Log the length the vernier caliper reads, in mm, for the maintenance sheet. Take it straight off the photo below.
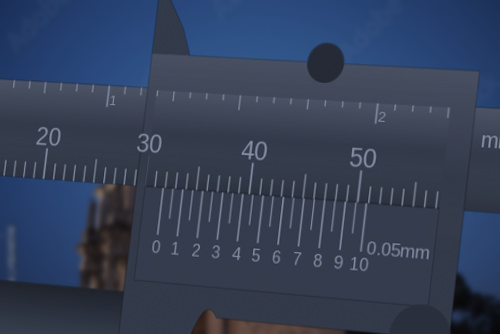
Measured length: 31.8 mm
